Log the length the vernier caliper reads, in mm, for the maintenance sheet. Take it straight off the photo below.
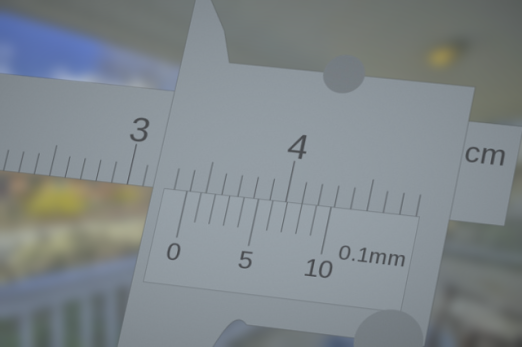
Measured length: 33.8 mm
